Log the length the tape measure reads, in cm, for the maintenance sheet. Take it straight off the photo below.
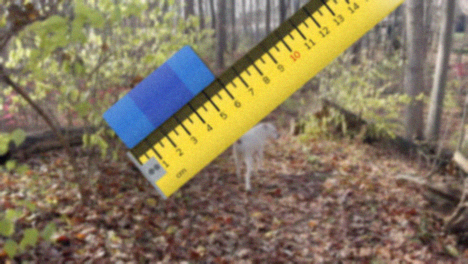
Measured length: 6 cm
